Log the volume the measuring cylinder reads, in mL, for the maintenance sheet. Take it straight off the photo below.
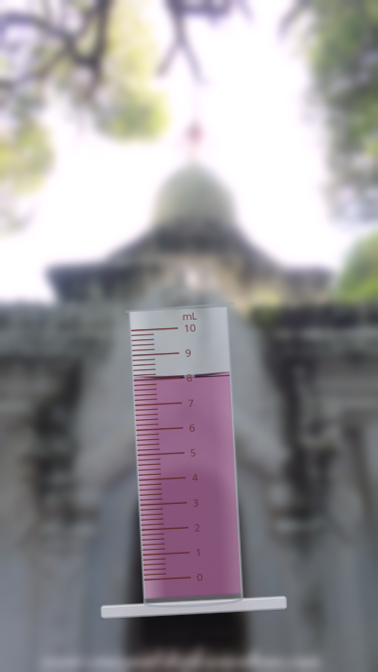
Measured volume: 8 mL
